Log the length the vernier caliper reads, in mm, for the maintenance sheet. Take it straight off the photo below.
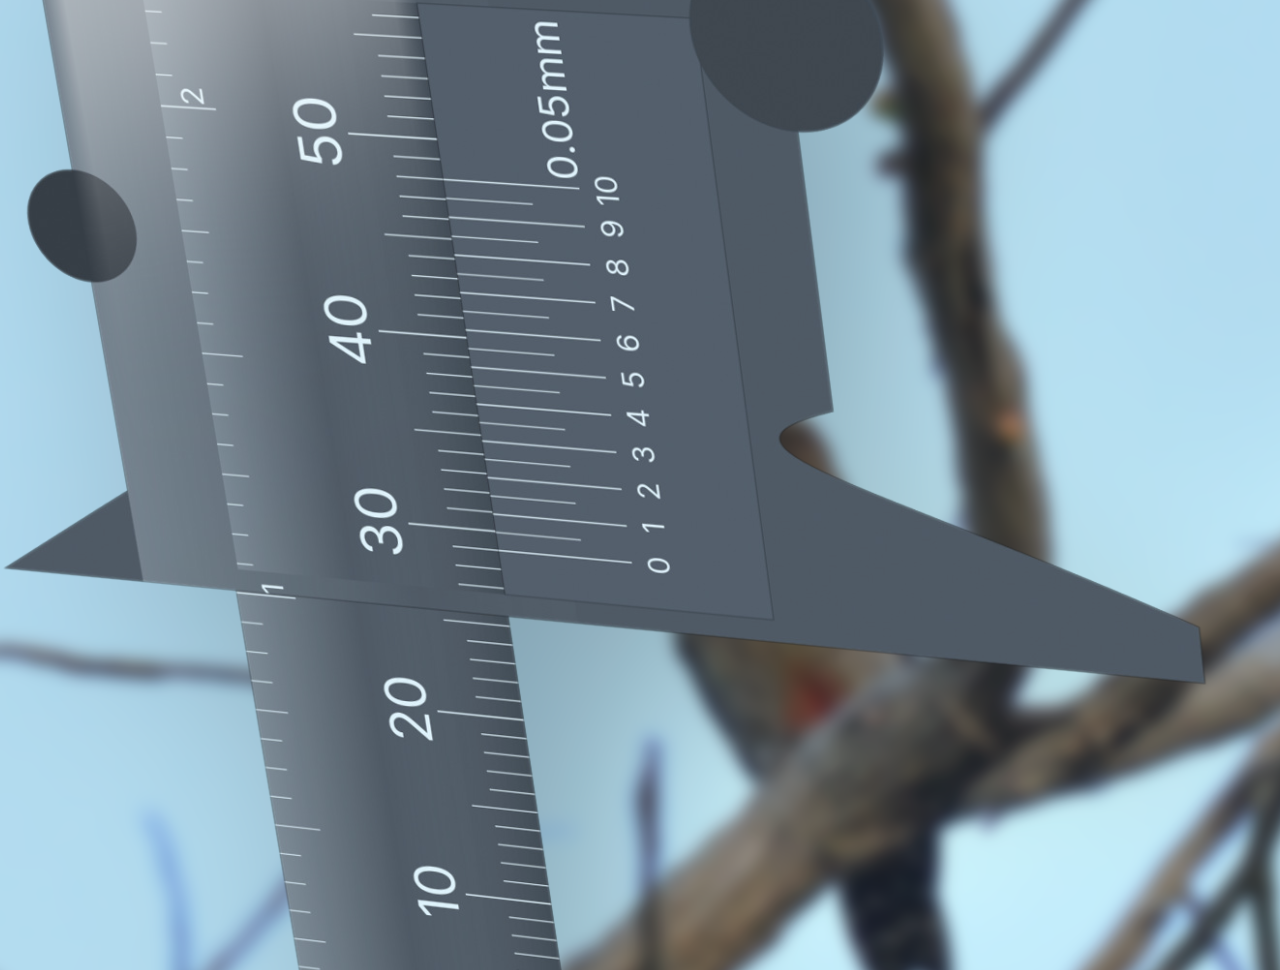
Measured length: 29.0 mm
